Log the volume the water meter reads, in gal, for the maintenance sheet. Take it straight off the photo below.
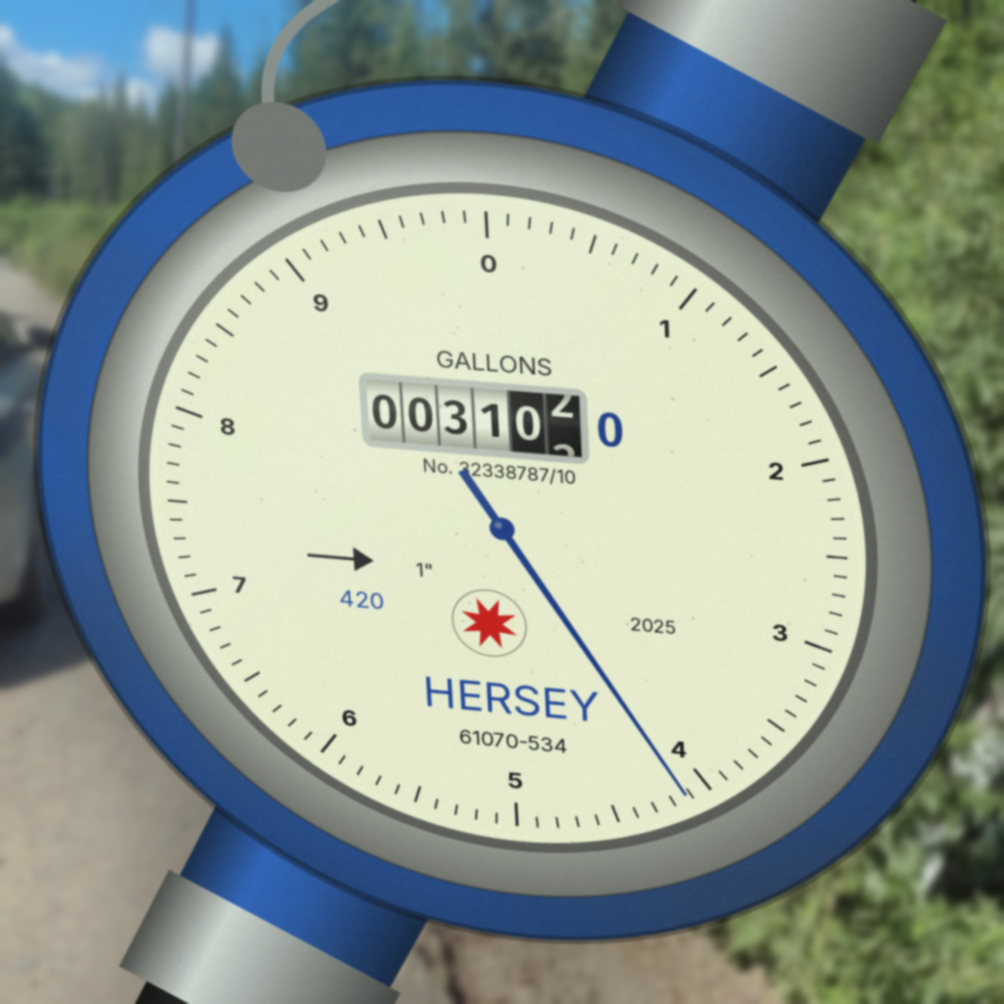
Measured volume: 31024.1 gal
